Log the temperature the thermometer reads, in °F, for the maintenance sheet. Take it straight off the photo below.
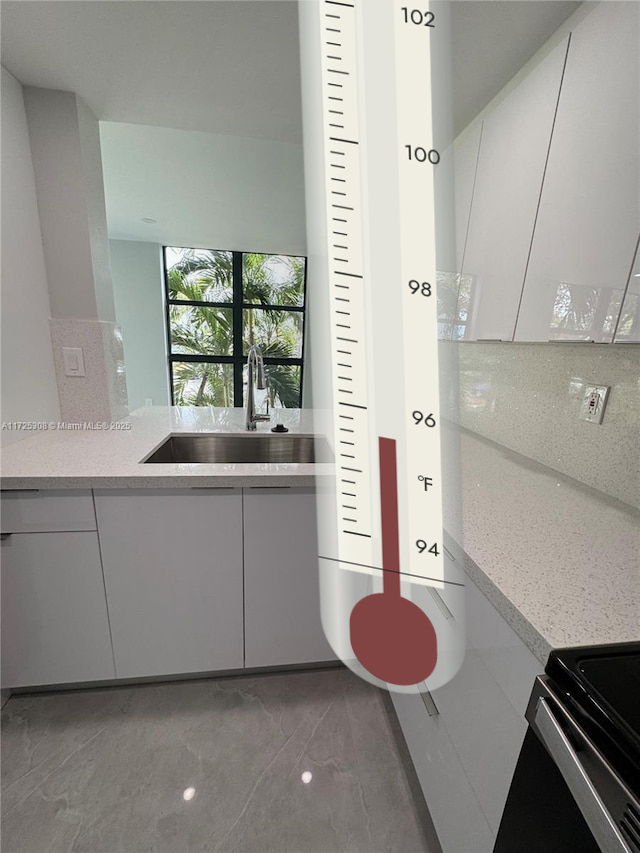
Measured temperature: 95.6 °F
